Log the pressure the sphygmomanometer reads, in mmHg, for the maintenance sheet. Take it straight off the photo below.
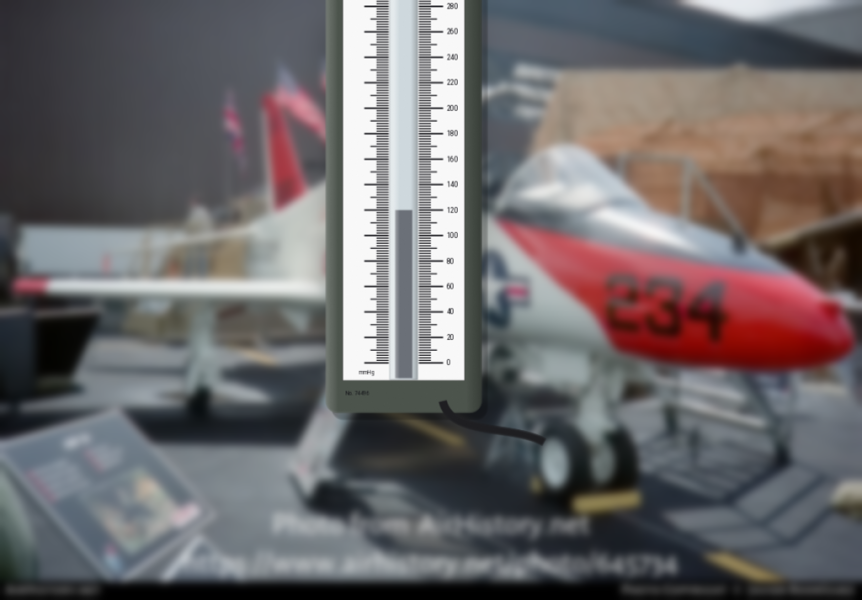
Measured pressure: 120 mmHg
